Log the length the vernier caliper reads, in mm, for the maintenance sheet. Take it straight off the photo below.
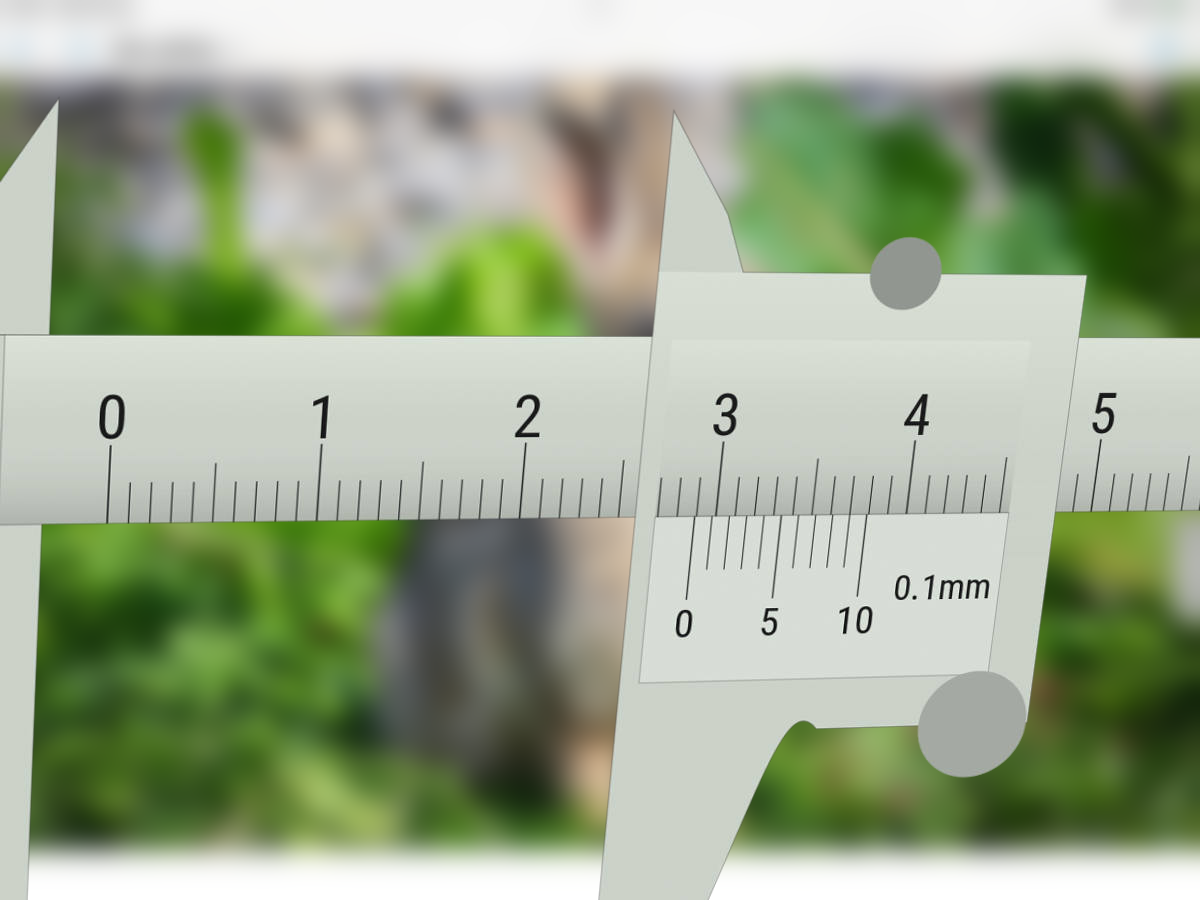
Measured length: 28.9 mm
